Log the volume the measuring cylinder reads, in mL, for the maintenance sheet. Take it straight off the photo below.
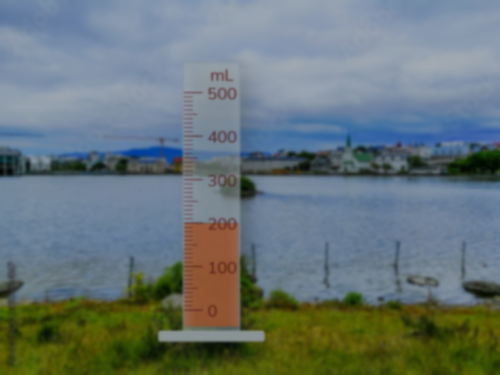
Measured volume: 200 mL
